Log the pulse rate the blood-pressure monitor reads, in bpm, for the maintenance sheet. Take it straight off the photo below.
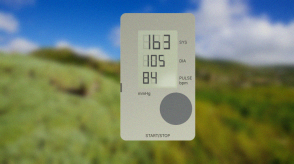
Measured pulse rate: 84 bpm
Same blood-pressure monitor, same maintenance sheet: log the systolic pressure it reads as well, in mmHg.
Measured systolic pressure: 163 mmHg
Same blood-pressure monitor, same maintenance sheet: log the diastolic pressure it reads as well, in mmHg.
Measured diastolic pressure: 105 mmHg
